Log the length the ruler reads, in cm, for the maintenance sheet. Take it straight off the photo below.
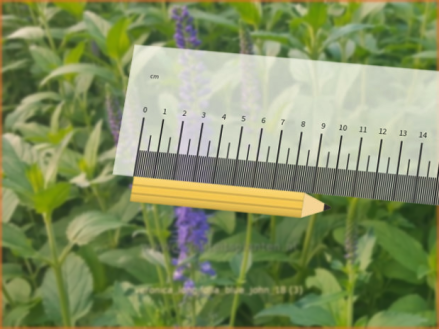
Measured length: 10 cm
